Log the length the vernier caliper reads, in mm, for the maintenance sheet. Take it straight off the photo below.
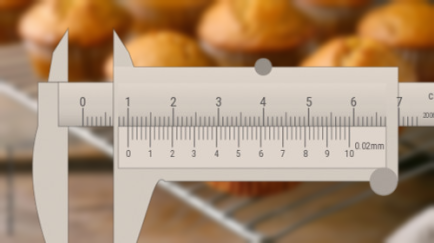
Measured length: 10.0 mm
